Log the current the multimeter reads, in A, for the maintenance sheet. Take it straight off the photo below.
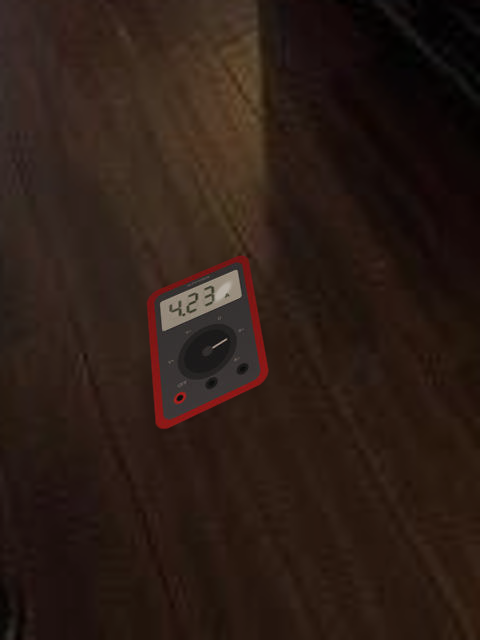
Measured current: 4.23 A
